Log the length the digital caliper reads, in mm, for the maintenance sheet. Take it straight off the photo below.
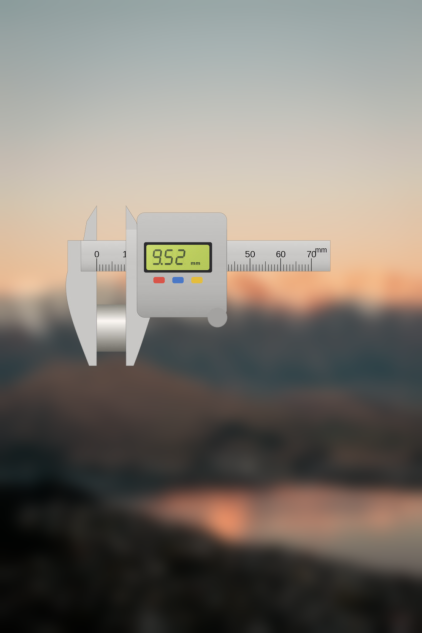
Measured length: 9.52 mm
